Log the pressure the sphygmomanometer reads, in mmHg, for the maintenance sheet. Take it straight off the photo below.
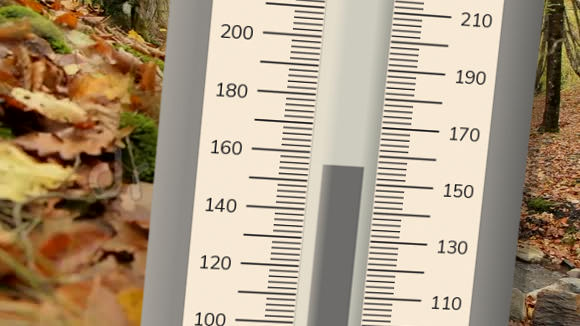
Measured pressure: 156 mmHg
